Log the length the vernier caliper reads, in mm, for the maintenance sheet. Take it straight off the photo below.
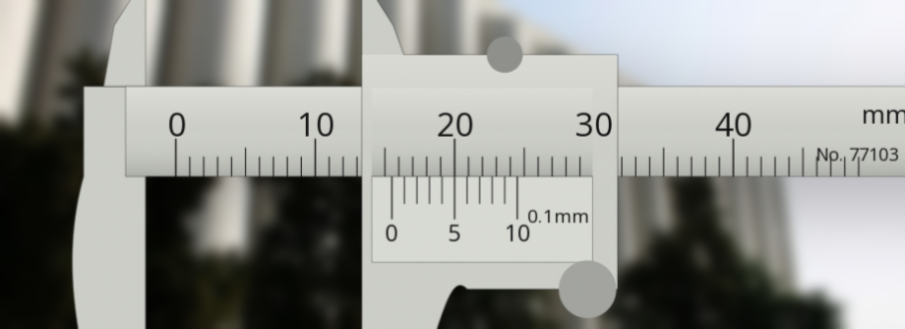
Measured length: 15.5 mm
